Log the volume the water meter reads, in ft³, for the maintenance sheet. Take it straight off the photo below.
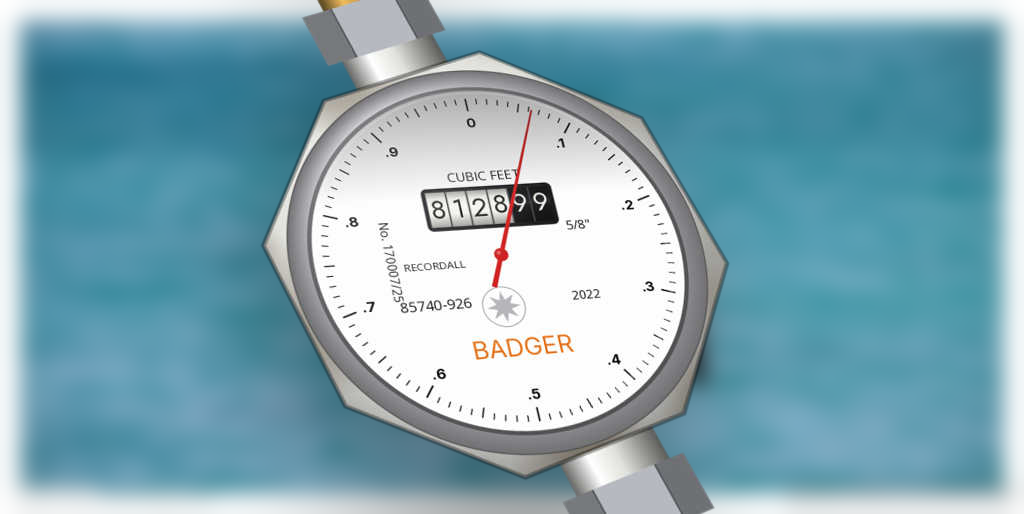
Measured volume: 812899.06 ft³
